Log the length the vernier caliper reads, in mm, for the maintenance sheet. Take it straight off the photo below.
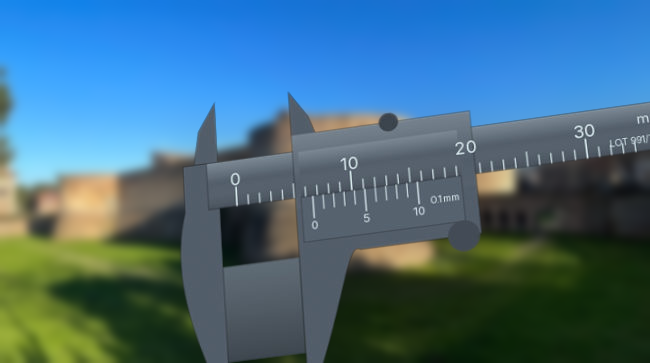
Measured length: 6.6 mm
